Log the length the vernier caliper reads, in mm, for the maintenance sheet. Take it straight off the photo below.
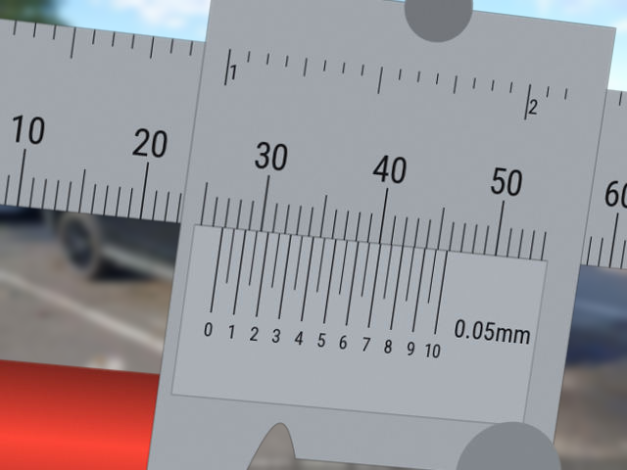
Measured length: 26.8 mm
